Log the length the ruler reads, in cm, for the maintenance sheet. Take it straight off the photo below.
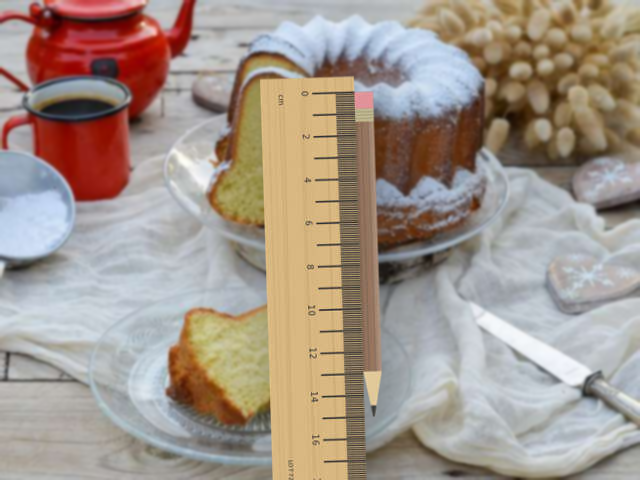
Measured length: 15 cm
